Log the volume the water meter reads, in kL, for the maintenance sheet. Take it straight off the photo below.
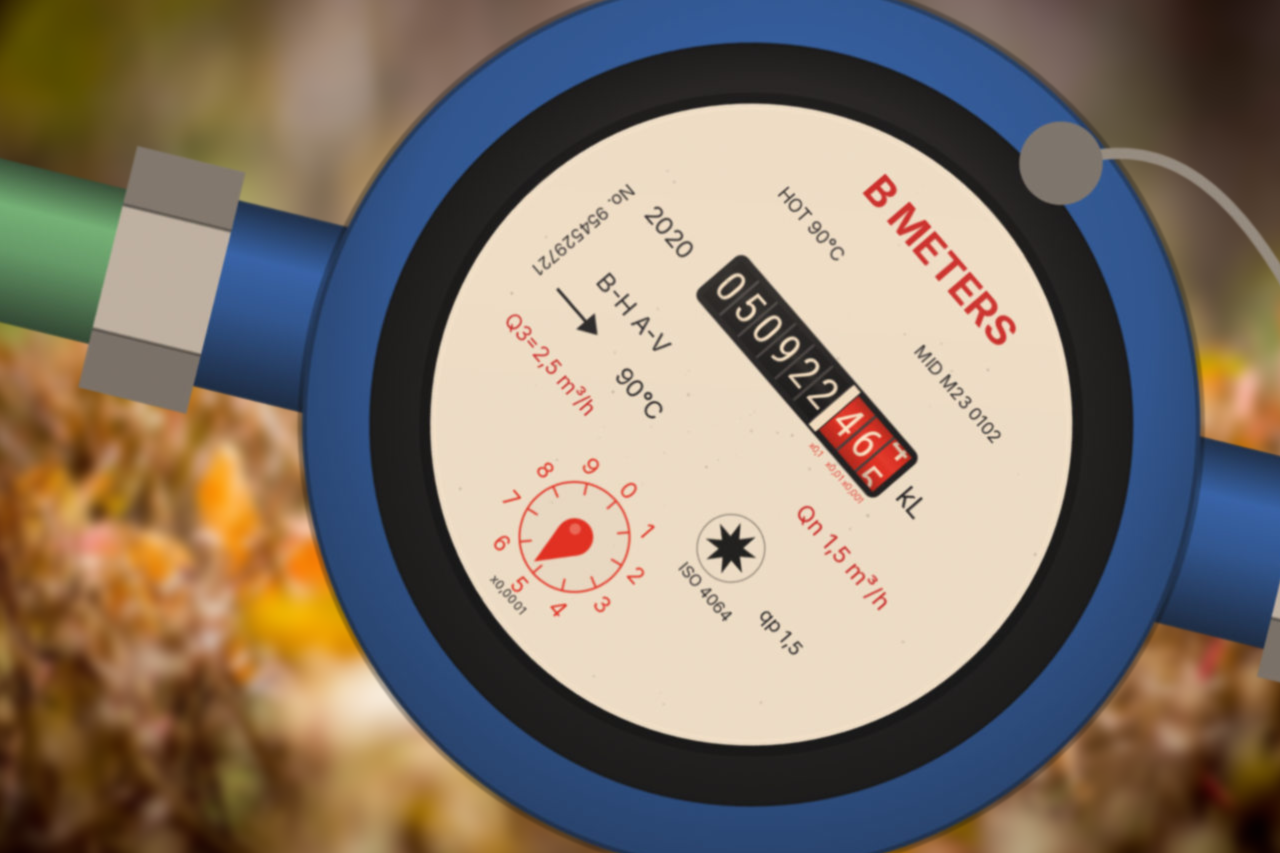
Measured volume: 50922.4645 kL
